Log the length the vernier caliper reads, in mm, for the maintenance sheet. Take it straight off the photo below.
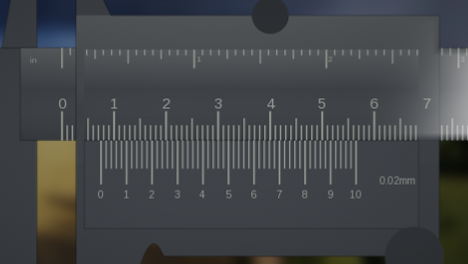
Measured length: 7.5 mm
